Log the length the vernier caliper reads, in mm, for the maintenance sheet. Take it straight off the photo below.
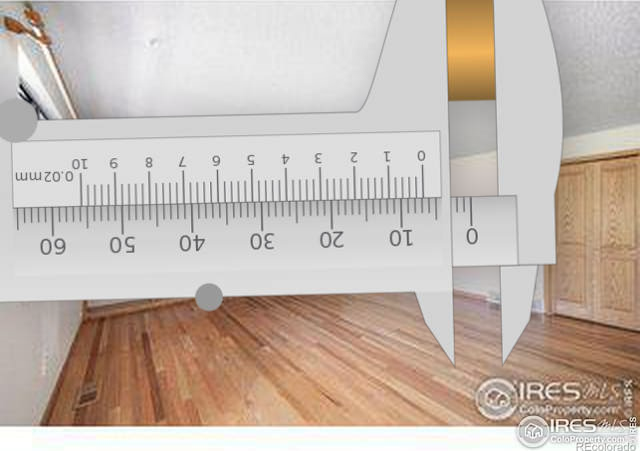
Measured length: 6.8 mm
